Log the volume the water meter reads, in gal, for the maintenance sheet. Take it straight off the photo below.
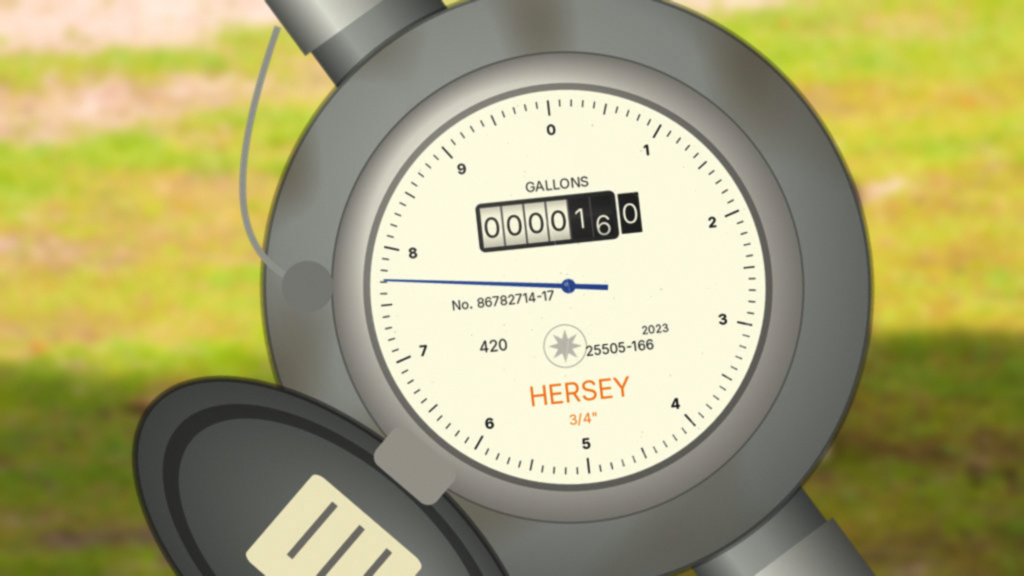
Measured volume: 157.7 gal
